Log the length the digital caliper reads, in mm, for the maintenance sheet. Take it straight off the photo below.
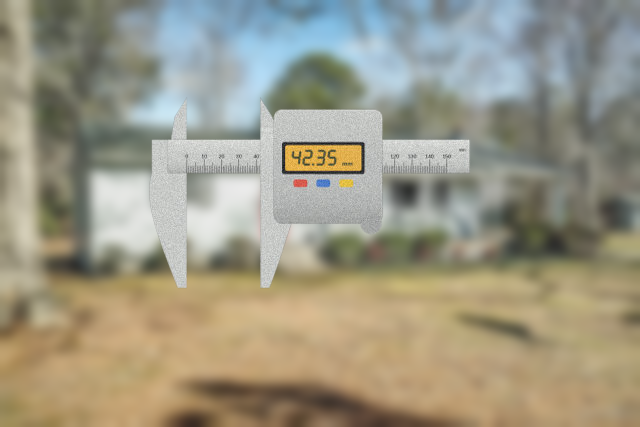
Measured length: 42.35 mm
